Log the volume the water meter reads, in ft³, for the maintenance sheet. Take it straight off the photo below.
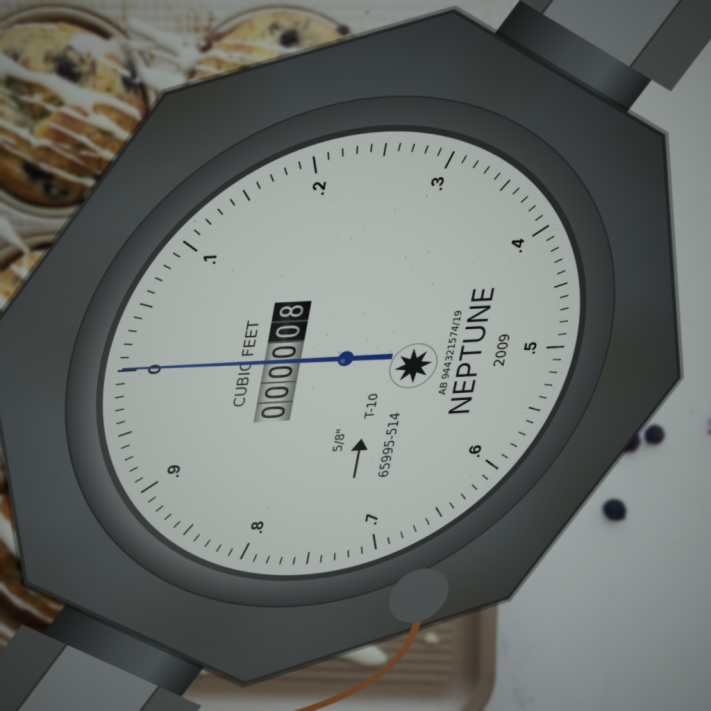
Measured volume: 8.00 ft³
